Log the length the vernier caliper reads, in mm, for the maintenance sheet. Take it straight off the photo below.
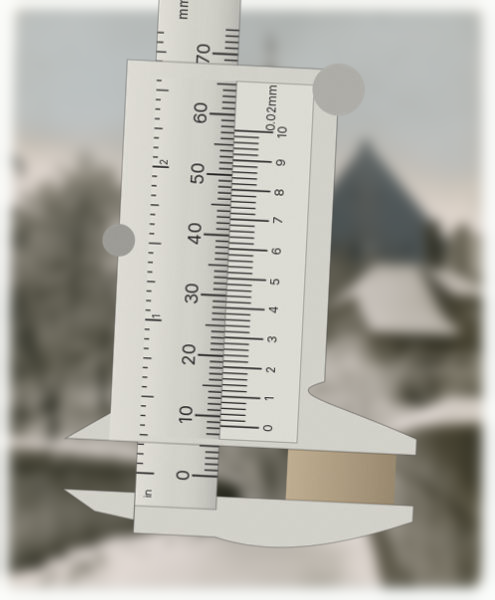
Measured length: 8.4 mm
